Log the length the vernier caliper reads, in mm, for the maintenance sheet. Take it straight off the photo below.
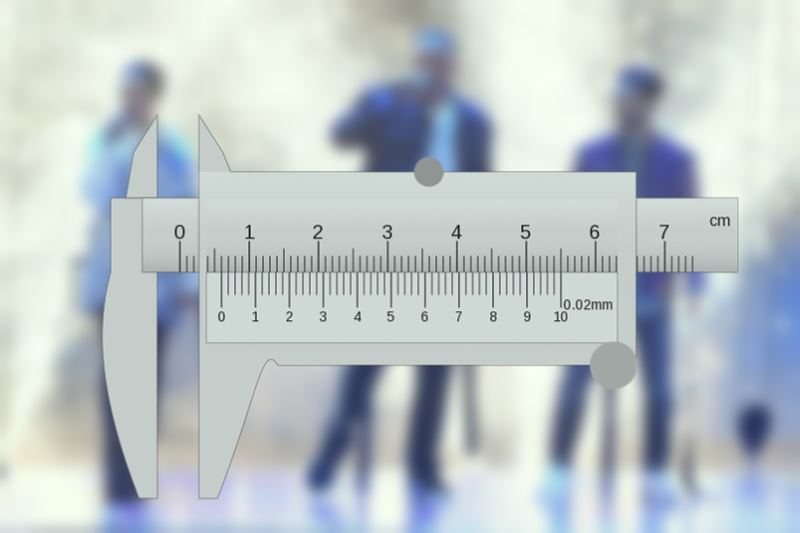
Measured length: 6.0 mm
